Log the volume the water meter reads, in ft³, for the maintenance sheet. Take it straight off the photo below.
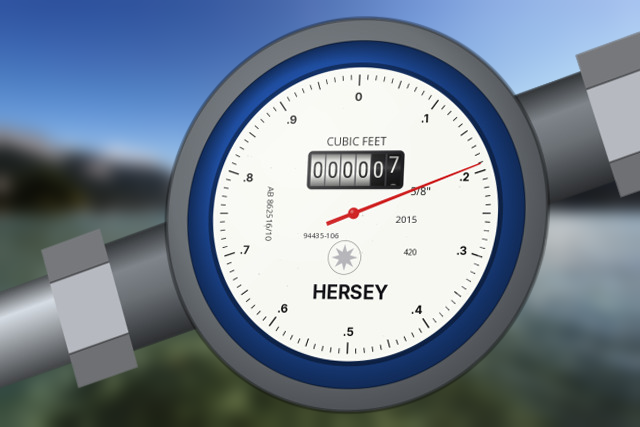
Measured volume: 7.19 ft³
